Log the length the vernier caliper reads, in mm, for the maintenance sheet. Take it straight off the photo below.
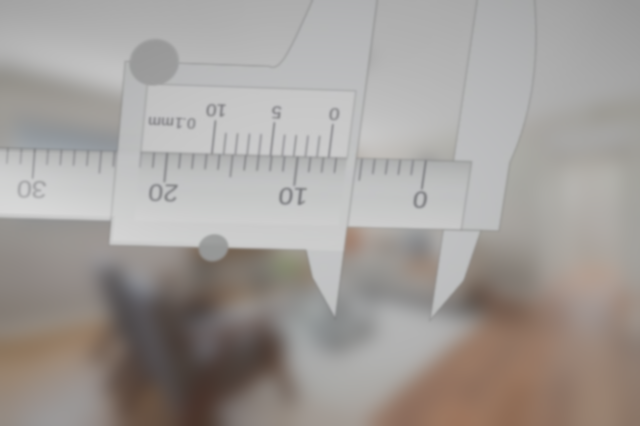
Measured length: 7.6 mm
